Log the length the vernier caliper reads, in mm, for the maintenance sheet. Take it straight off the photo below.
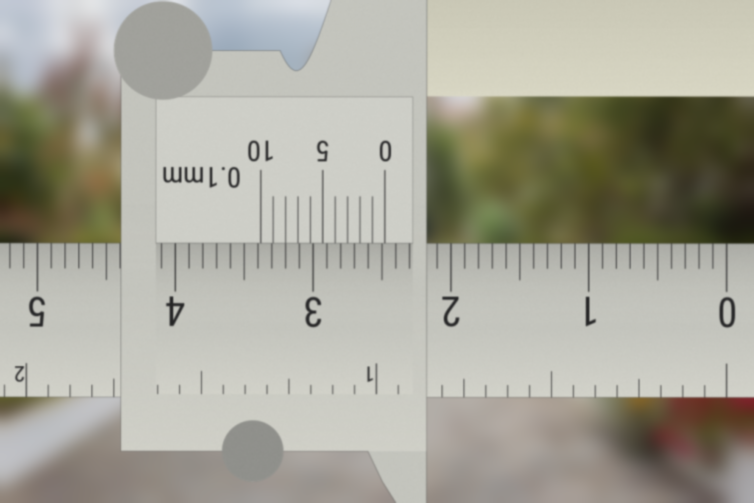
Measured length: 24.8 mm
